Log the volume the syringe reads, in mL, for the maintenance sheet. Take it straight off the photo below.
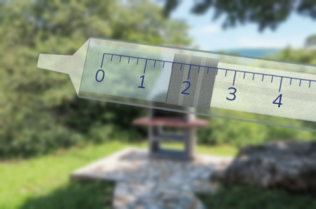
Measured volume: 1.6 mL
